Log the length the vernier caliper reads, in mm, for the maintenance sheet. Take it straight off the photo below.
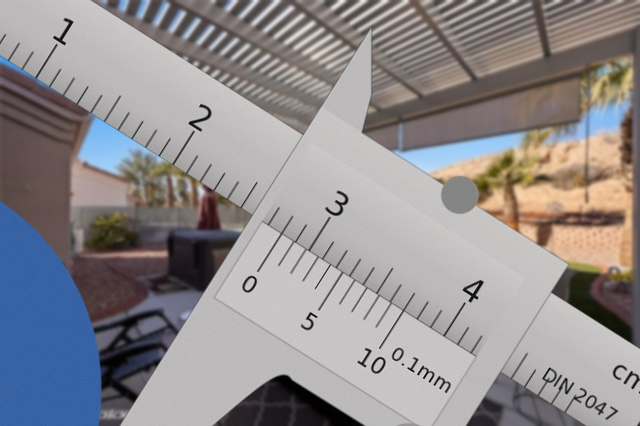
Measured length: 28.0 mm
